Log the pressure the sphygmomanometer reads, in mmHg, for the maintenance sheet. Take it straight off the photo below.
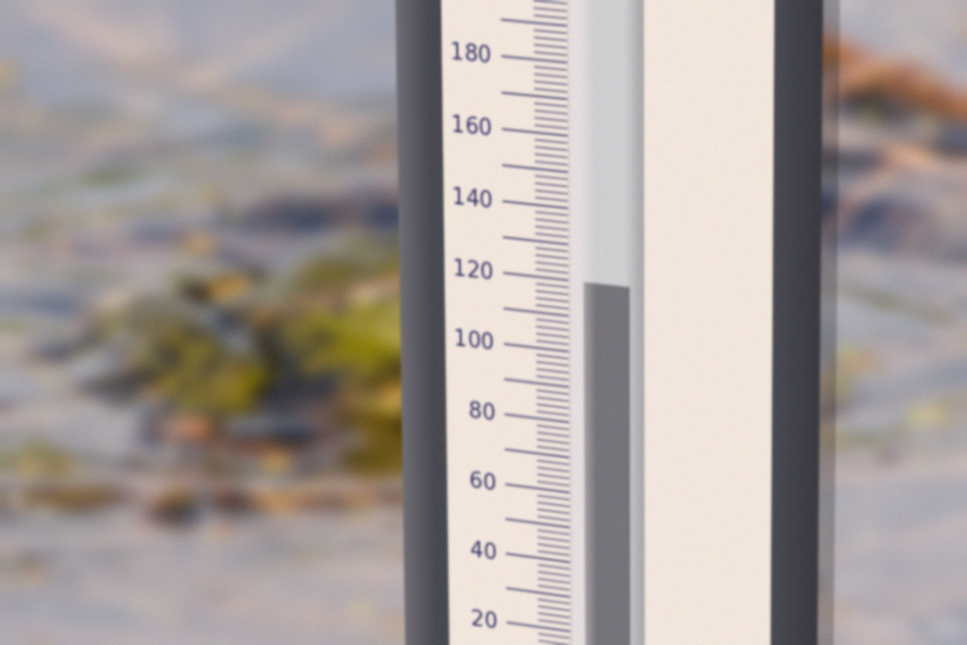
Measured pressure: 120 mmHg
